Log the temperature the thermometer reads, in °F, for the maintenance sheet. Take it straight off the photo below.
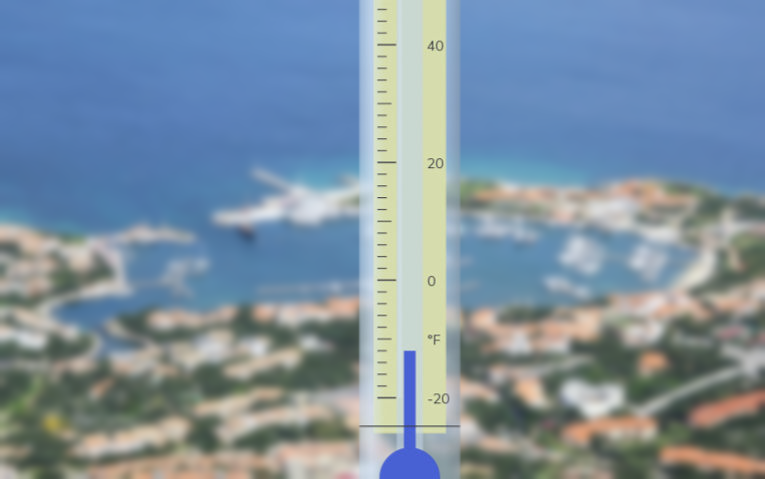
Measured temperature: -12 °F
